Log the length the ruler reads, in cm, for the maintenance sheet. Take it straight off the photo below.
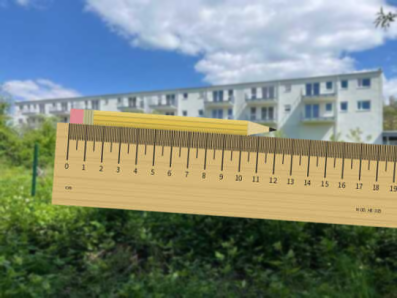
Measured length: 12 cm
